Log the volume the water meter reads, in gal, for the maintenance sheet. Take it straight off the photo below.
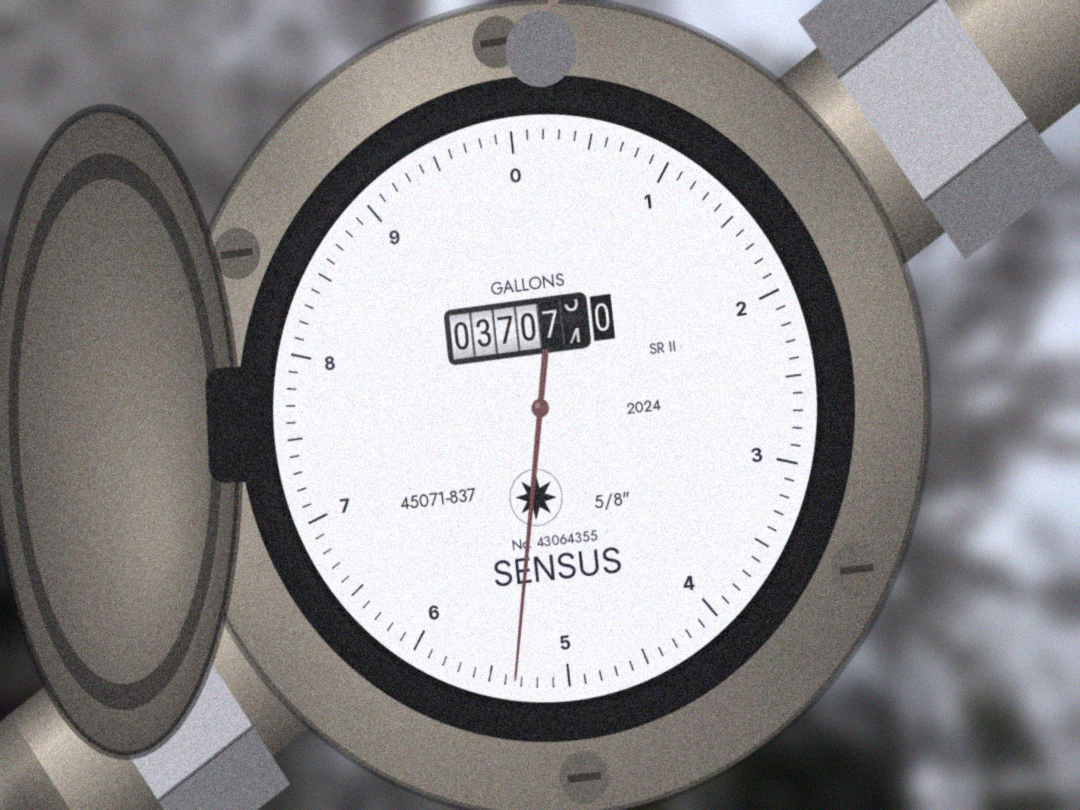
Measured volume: 370735.3 gal
